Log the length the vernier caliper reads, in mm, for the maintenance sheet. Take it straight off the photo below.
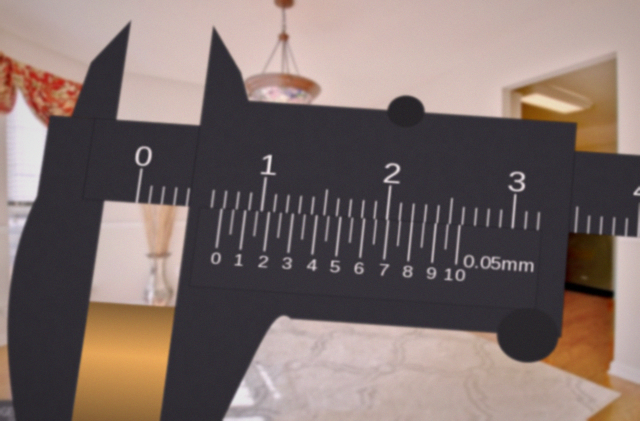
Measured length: 6.8 mm
